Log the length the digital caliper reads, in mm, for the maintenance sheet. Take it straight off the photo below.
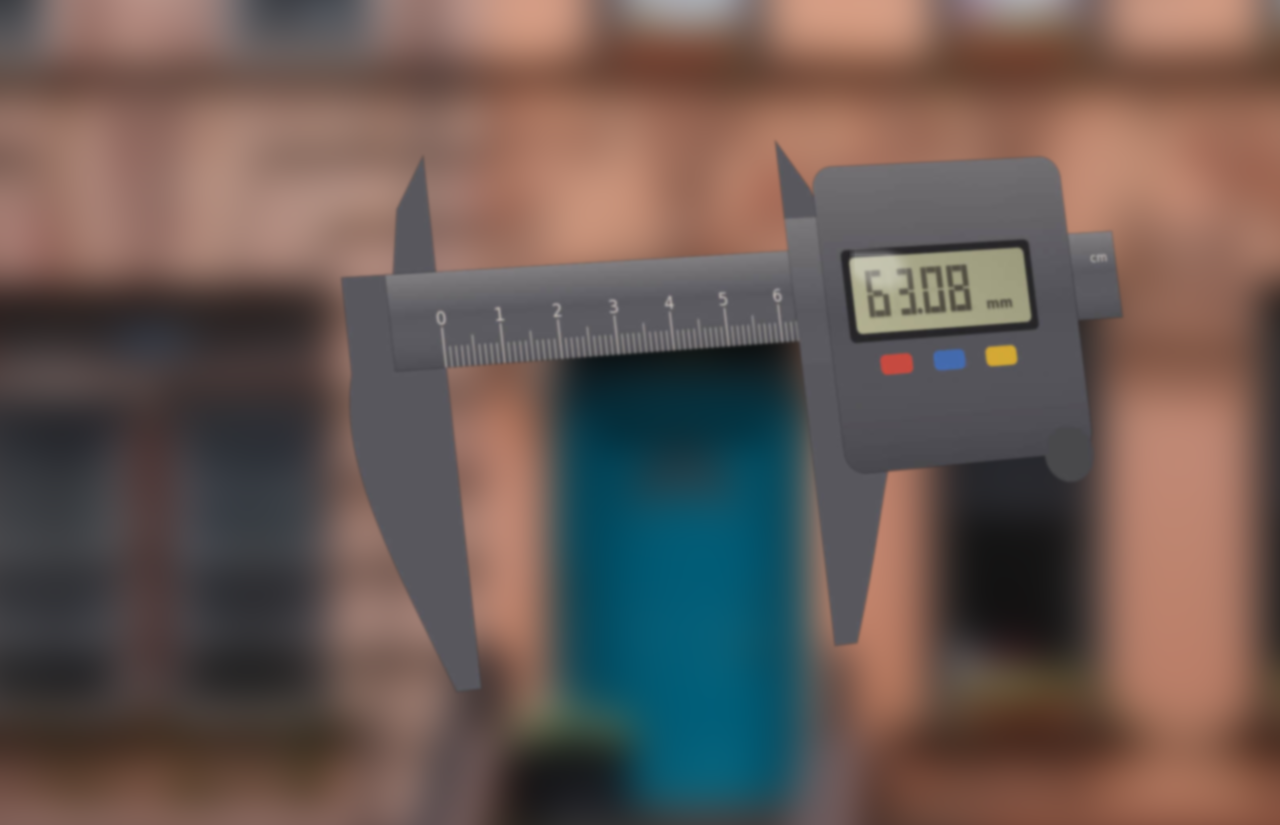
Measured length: 63.08 mm
